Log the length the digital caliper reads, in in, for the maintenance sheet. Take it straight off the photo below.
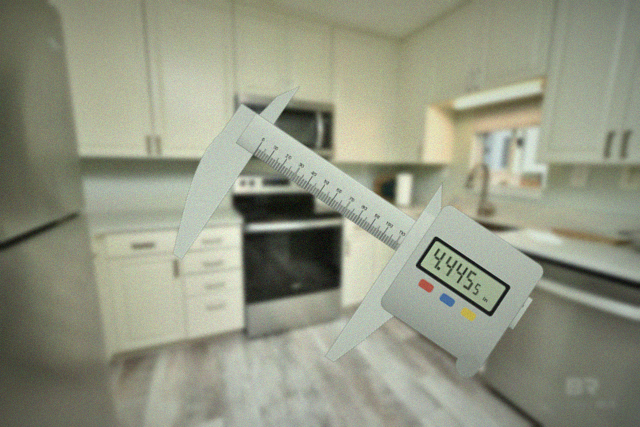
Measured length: 4.4455 in
